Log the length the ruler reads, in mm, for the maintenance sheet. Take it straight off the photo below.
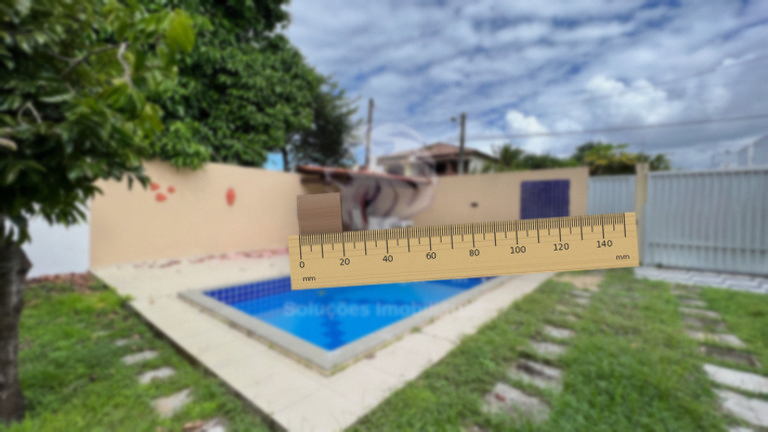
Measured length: 20 mm
